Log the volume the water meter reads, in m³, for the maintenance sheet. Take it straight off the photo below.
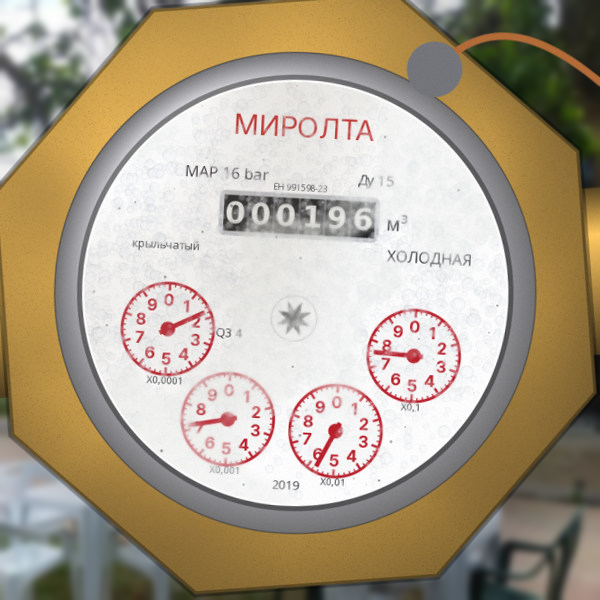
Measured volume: 196.7571 m³
